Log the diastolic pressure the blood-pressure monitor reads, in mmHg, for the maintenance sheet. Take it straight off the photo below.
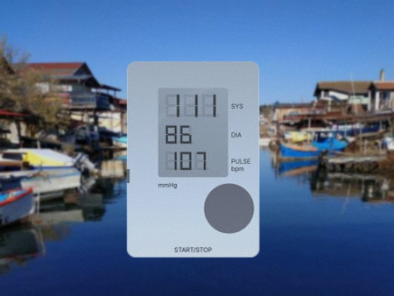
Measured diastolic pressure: 86 mmHg
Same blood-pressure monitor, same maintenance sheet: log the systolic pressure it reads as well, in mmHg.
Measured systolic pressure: 111 mmHg
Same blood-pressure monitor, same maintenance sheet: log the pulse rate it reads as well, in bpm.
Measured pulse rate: 107 bpm
